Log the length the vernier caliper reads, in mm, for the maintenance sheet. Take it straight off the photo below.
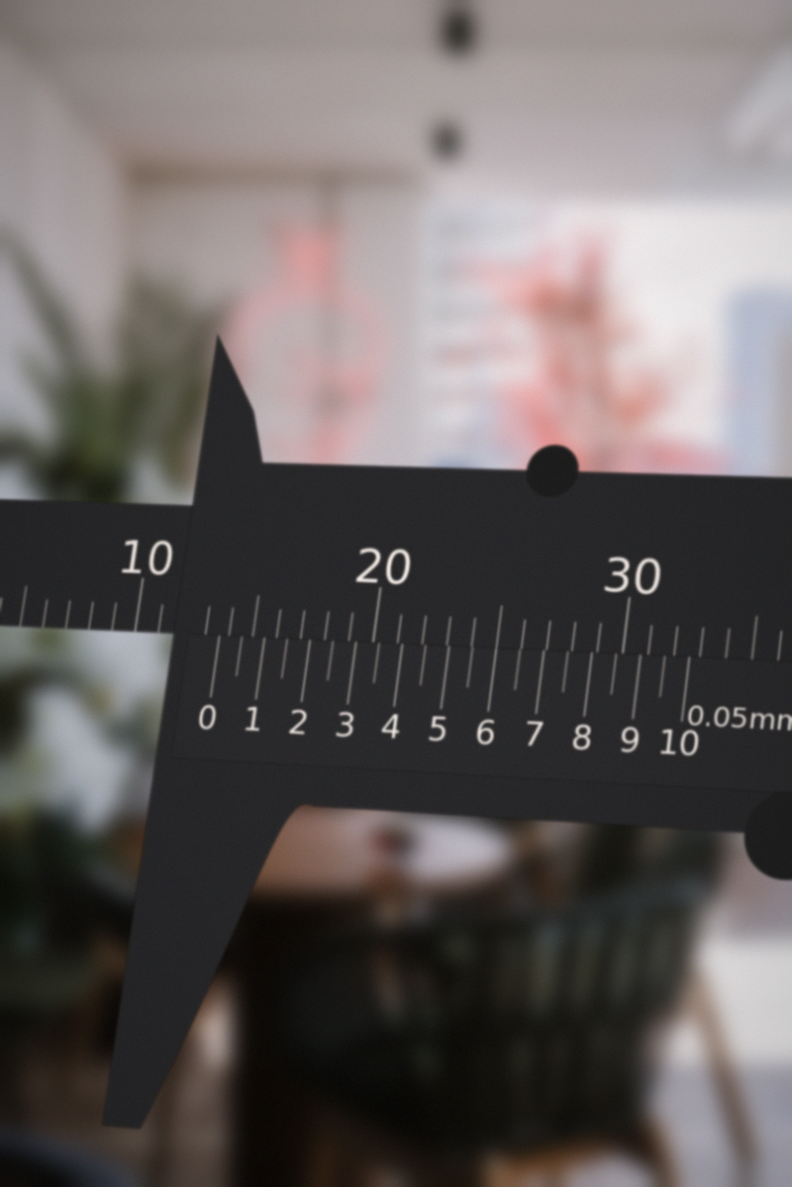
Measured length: 13.6 mm
